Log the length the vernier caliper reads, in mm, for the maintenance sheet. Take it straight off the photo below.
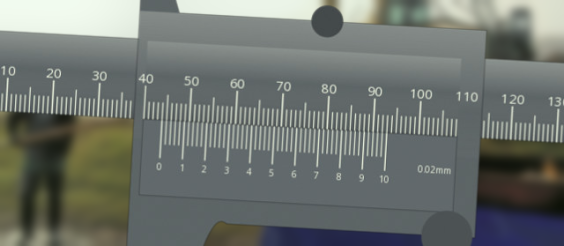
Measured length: 44.0 mm
